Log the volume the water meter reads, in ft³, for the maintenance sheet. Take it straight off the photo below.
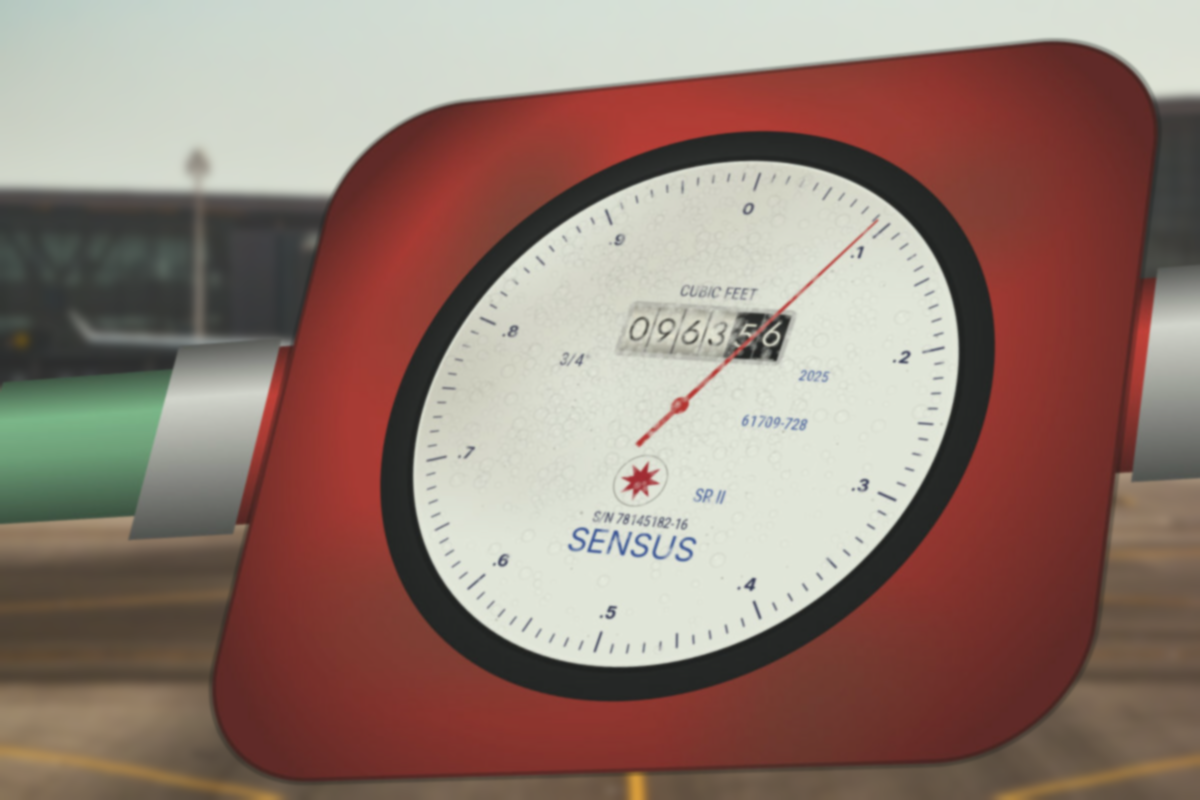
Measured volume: 96356.09 ft³
